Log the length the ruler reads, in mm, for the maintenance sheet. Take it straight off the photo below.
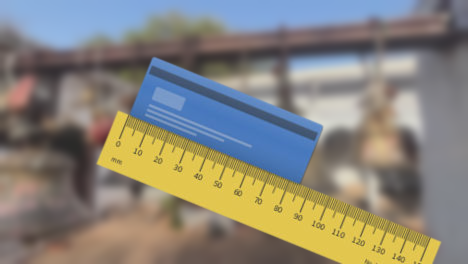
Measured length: 85 mm
